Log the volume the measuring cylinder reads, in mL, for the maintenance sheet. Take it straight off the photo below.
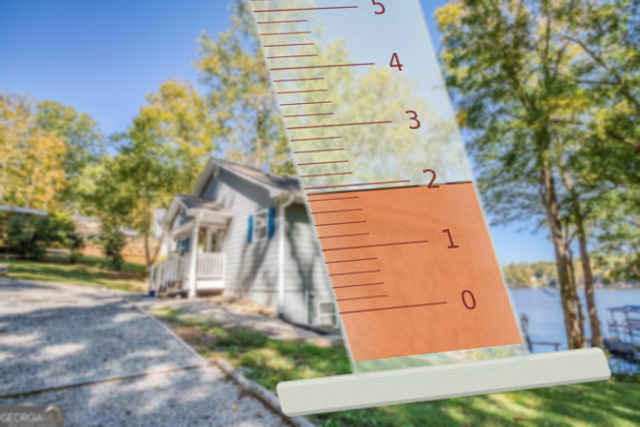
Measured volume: 1.9 mL
